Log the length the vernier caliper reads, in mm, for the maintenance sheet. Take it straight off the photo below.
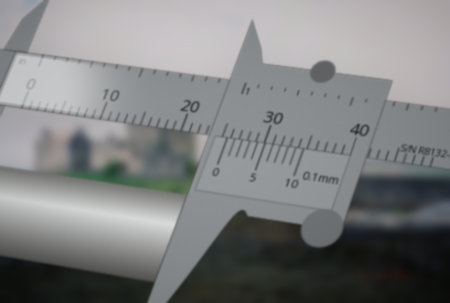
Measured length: 25.6 mm
